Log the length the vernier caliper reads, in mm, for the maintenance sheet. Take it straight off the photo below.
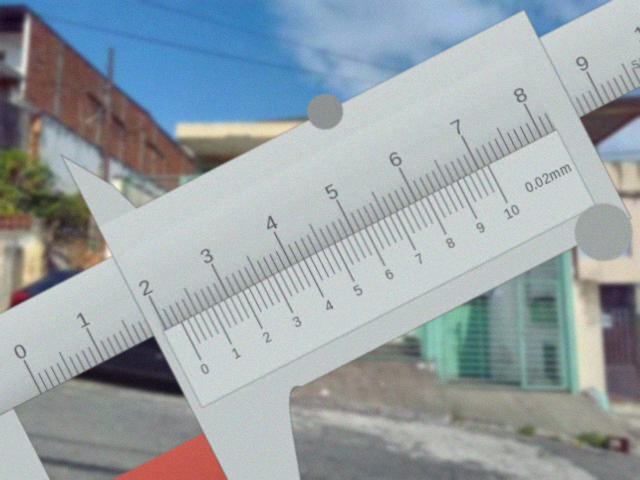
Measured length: 22.4 mm
